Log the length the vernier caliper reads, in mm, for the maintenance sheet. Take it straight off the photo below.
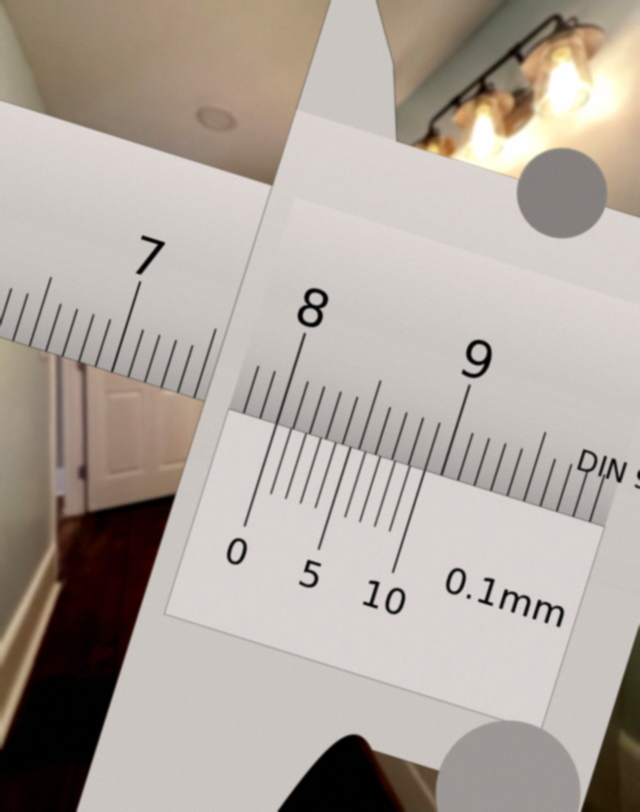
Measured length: 80.0 mm
